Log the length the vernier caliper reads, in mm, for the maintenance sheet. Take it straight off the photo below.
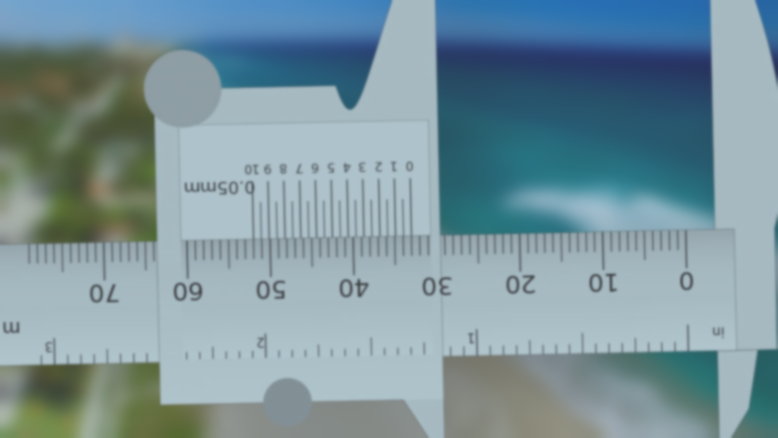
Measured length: 33.0 mm
